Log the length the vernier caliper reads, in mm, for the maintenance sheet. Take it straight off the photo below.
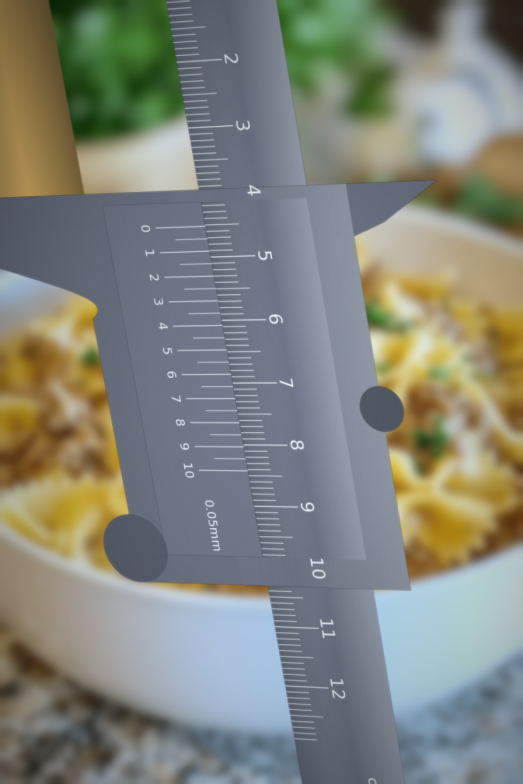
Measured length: 45.2 mm
